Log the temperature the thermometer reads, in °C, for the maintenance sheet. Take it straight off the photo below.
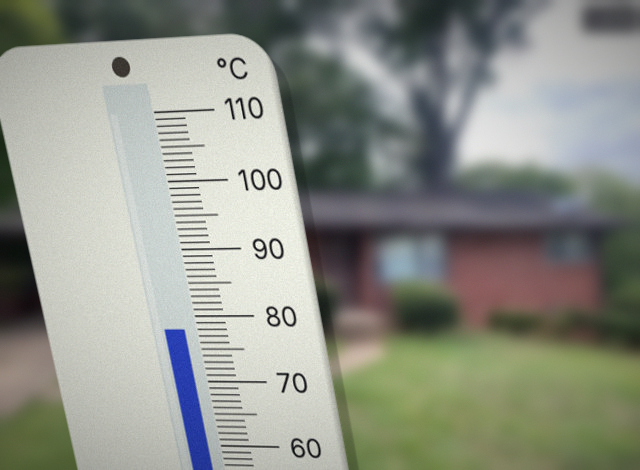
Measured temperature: 78 °C
